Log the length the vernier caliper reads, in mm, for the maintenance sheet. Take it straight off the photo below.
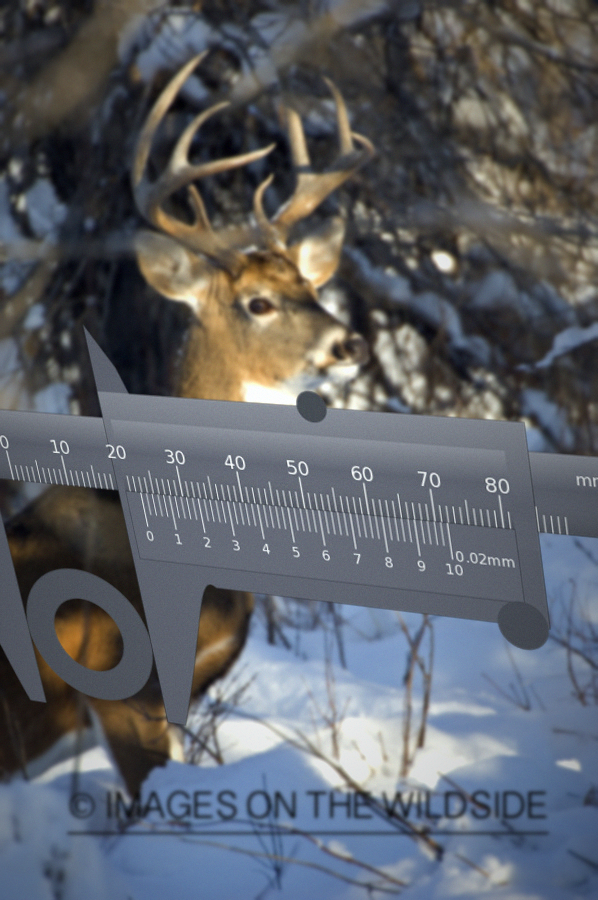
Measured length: 22.8 mm
